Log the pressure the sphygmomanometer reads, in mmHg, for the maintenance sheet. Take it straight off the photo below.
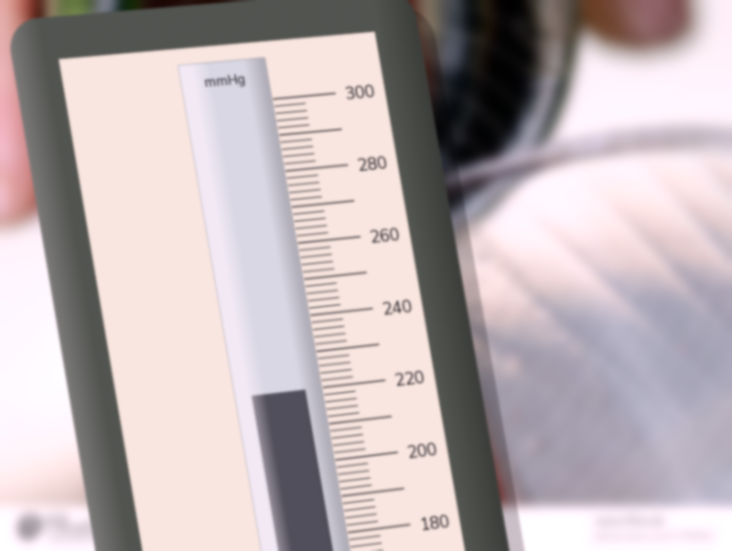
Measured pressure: 220 mmHg
